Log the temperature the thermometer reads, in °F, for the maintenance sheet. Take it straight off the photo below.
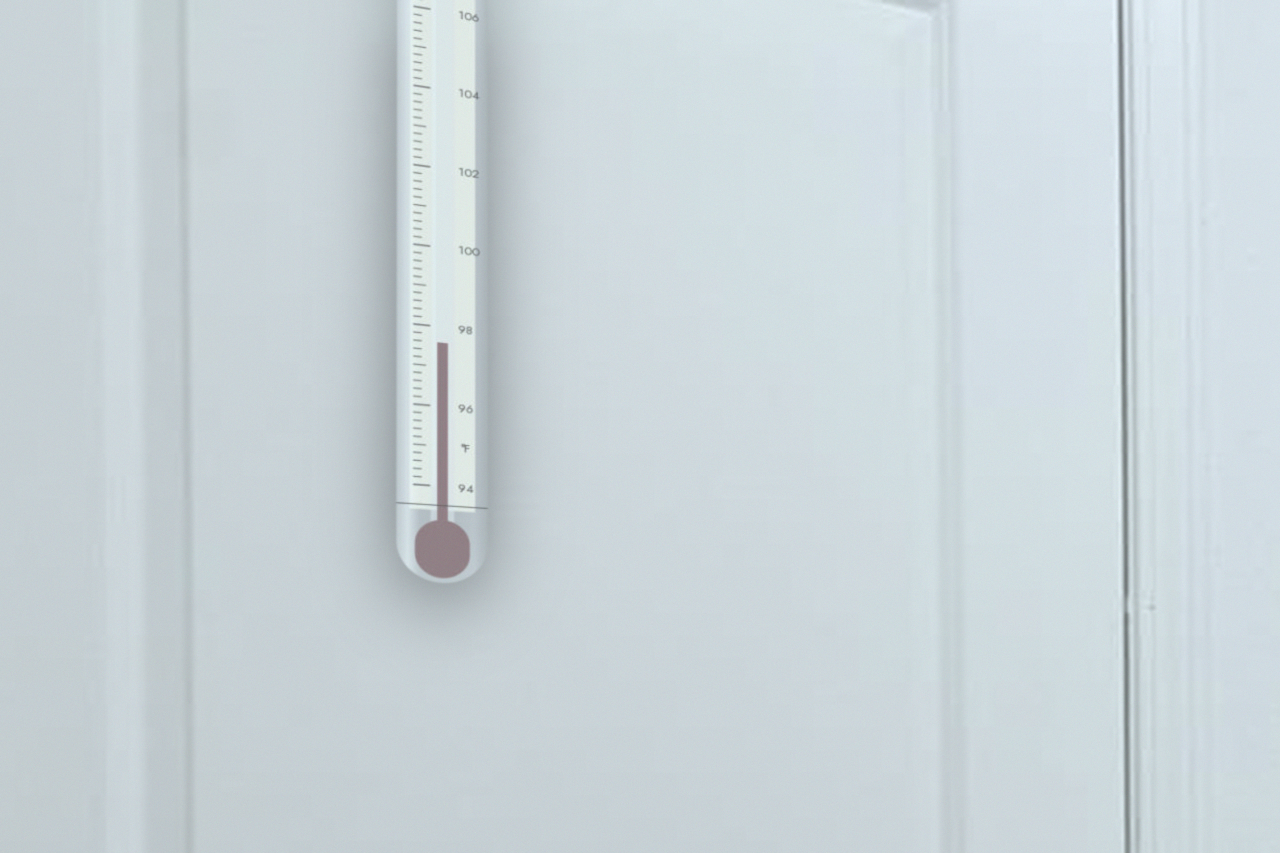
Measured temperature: 97.6 °F
